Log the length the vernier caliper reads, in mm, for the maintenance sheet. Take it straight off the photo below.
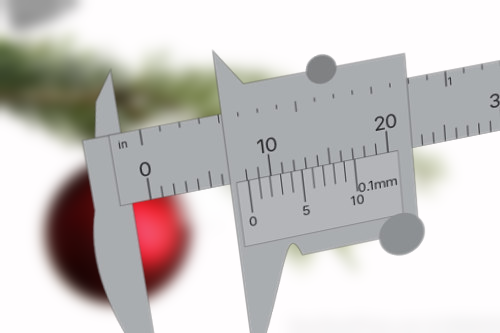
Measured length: 8.1 mm
